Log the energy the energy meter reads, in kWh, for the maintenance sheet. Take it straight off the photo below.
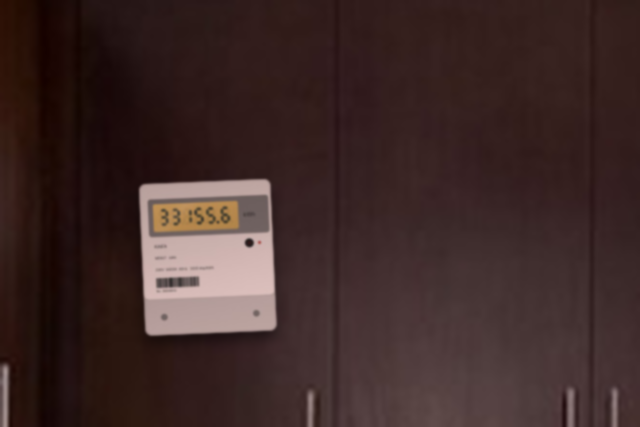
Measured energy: 33155.6 kWh
